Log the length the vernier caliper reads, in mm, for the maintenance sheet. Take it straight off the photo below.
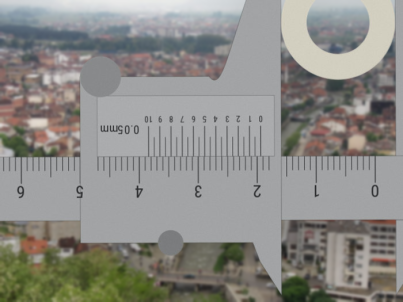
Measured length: 19.4 mm
